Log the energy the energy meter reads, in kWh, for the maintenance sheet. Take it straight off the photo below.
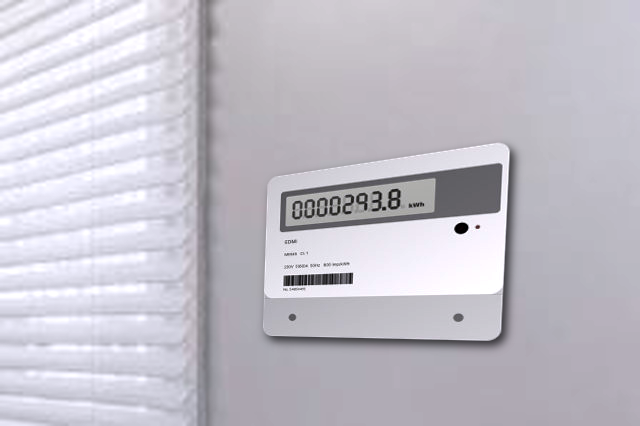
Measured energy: 293.8 kWh
